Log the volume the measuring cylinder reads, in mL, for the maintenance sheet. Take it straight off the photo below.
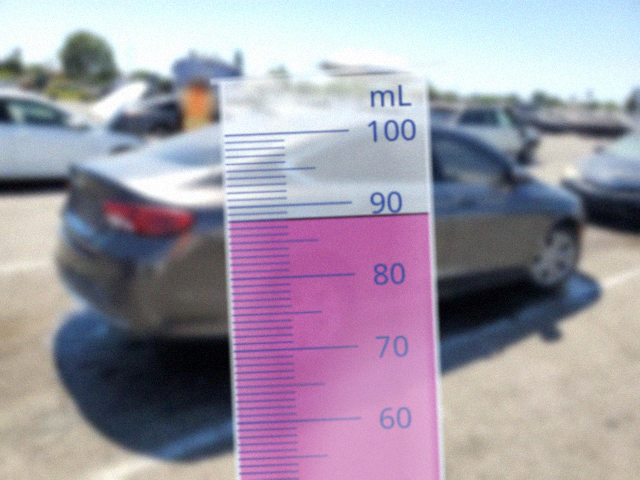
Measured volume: 88 mL
